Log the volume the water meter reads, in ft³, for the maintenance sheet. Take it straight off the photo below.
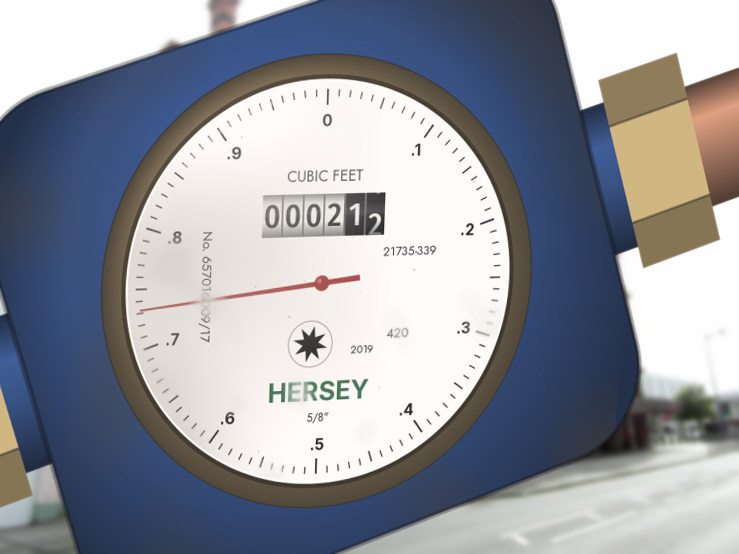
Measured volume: 211.73 ft³
